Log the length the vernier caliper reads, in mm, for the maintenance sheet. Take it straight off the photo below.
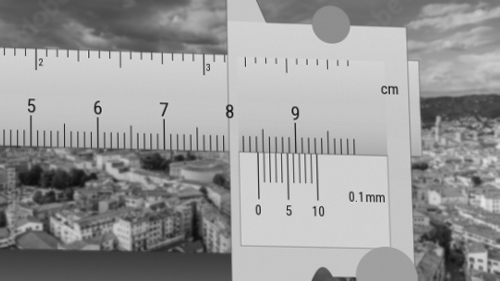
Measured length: 84.2 mm
